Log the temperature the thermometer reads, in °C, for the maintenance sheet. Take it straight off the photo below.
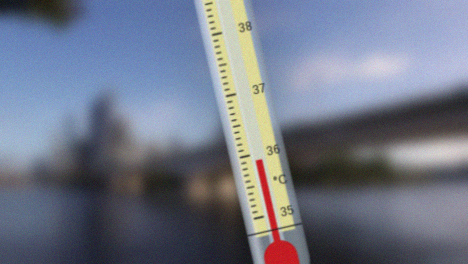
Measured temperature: 35.9 °C
